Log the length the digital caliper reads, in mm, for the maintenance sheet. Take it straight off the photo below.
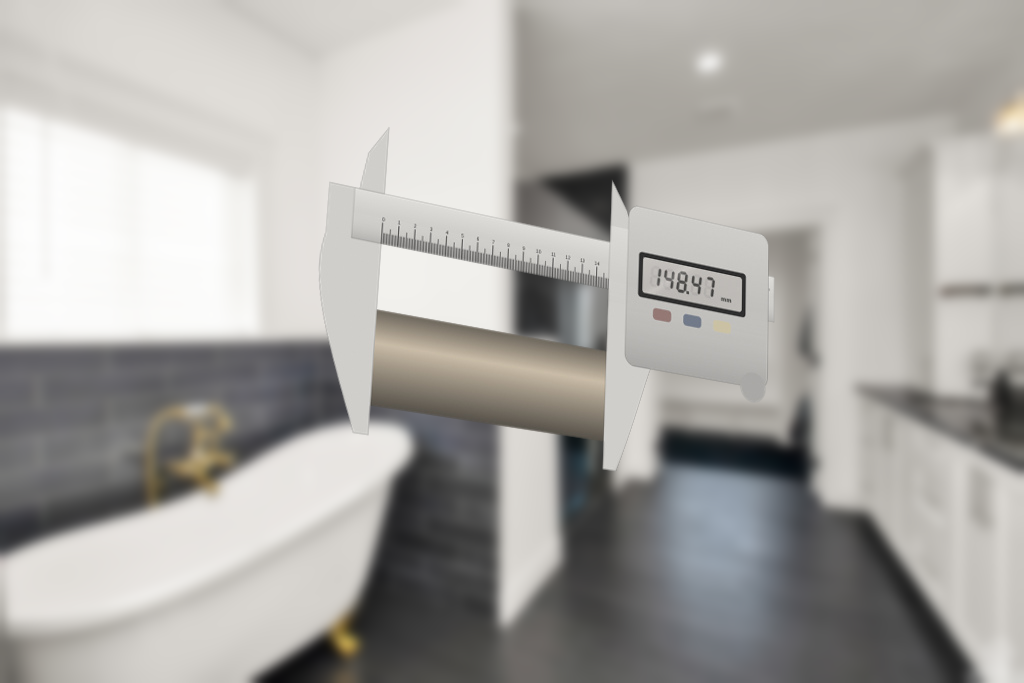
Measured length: 148.47 mm
